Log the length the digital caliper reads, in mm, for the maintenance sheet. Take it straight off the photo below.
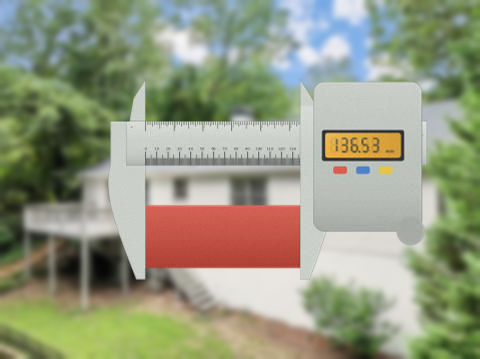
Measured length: 136.53 mm
